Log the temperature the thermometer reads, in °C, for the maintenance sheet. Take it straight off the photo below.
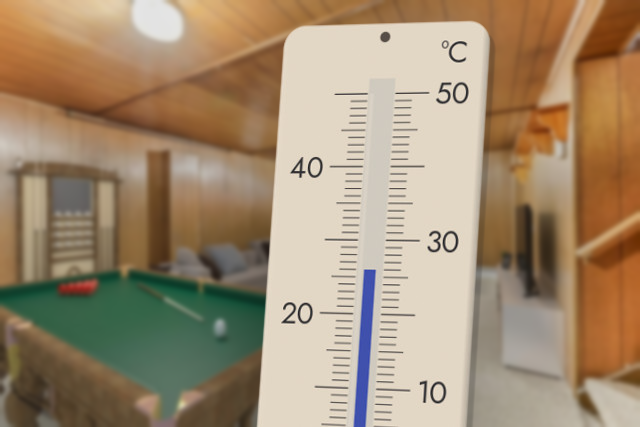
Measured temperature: 26 °C
